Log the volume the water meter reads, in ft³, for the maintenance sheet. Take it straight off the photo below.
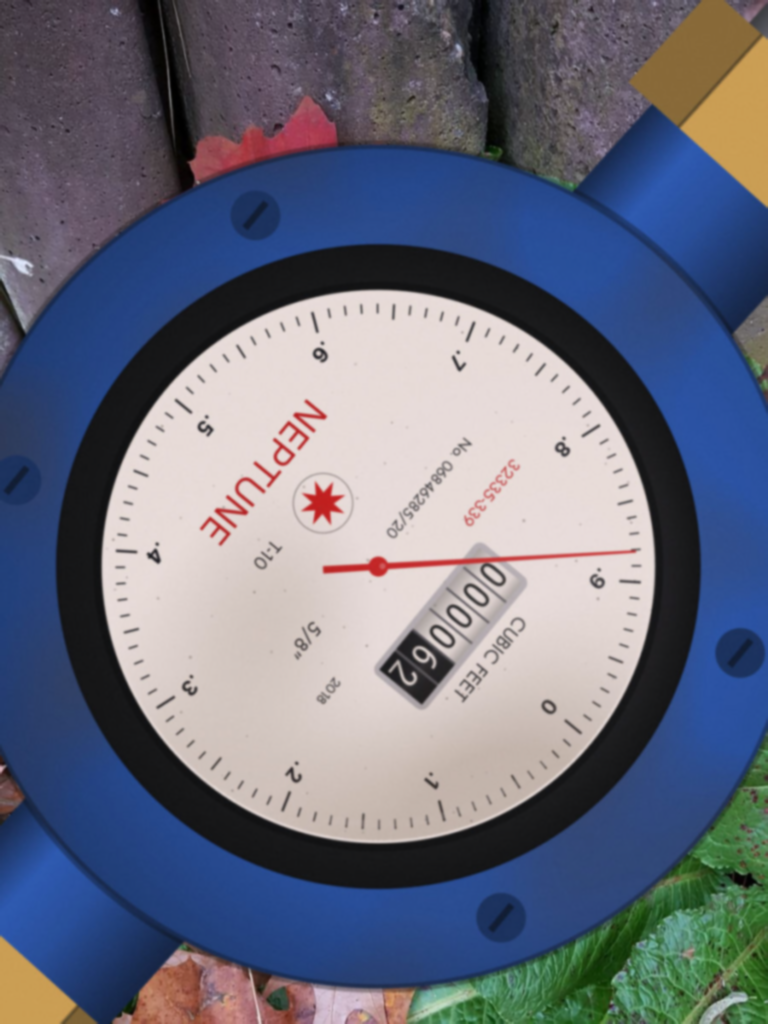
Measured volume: 61.88 ft³
